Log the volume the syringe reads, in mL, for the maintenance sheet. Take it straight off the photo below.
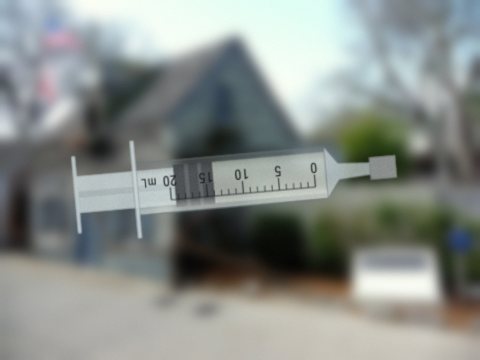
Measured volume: 14 mL
